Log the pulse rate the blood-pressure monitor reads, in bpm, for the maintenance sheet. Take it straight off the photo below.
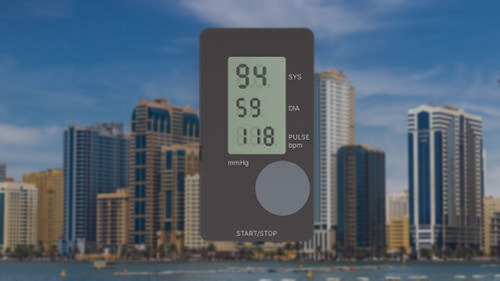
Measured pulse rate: 118 bpm
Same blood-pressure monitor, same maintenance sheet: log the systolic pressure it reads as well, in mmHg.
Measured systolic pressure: 94 mmHg
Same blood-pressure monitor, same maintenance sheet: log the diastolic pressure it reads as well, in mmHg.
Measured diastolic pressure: 59 mmHg
